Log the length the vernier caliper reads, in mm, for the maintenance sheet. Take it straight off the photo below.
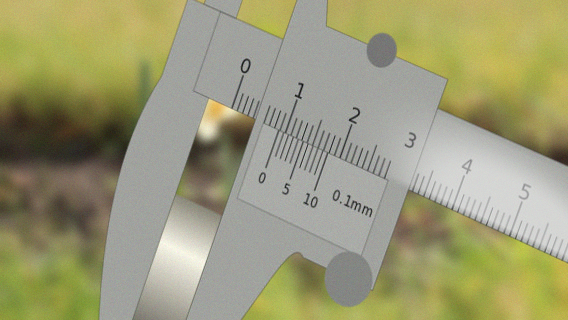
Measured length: 8.8 mm
